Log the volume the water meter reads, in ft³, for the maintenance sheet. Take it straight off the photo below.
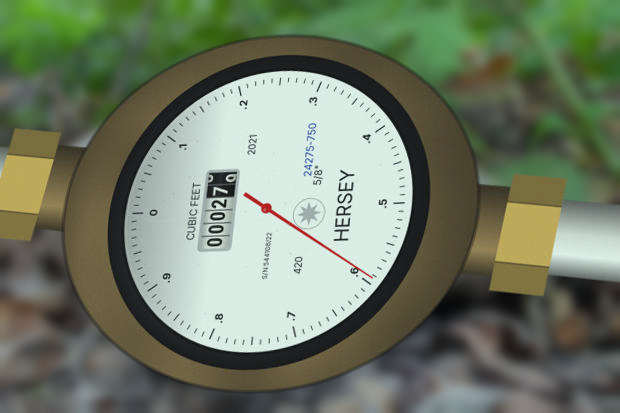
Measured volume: 278.59 ft³
